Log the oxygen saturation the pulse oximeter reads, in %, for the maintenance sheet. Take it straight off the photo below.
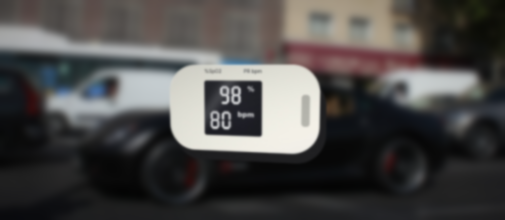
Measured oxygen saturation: 98 %
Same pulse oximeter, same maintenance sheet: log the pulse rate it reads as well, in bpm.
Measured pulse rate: 80 bpm
